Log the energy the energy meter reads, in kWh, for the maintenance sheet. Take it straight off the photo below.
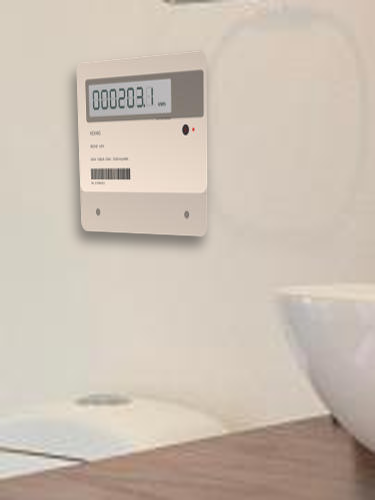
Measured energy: 203.1 kWh
